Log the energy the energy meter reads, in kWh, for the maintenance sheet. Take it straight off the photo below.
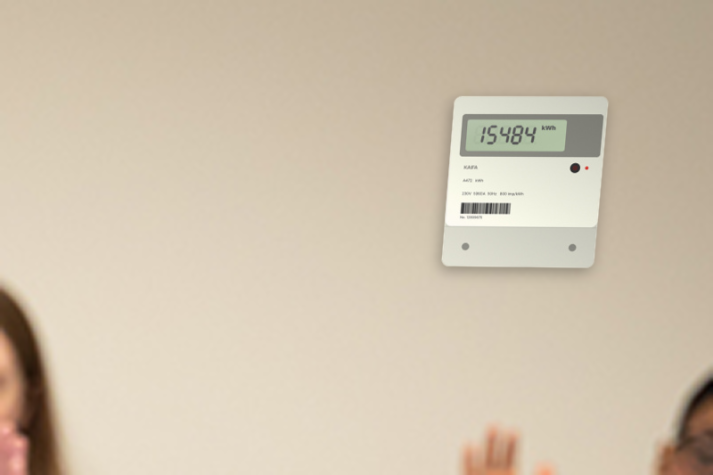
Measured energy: 15484 kWh
